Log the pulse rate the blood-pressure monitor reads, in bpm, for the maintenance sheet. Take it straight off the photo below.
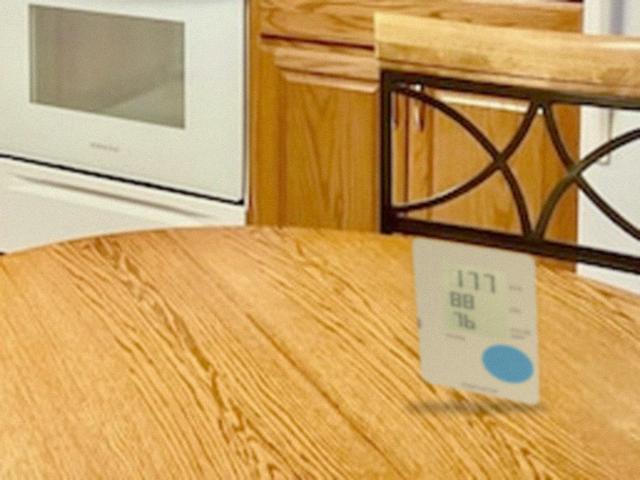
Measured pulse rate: 76 bpm
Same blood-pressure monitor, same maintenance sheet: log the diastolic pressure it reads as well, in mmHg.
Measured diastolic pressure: 88 mmHg
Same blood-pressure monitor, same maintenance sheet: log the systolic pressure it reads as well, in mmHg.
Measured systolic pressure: 177 mmHg
